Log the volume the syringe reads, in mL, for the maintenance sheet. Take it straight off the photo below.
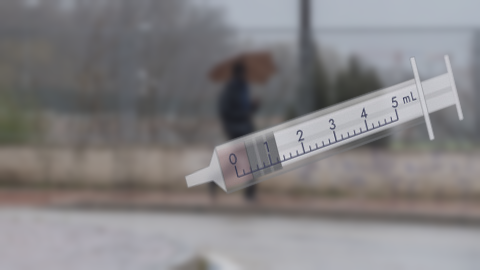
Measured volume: 0.4 mL
